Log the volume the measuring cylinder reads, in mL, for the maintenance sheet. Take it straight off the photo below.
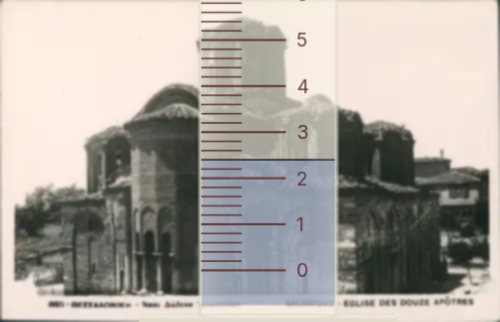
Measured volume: 2.4 mL
